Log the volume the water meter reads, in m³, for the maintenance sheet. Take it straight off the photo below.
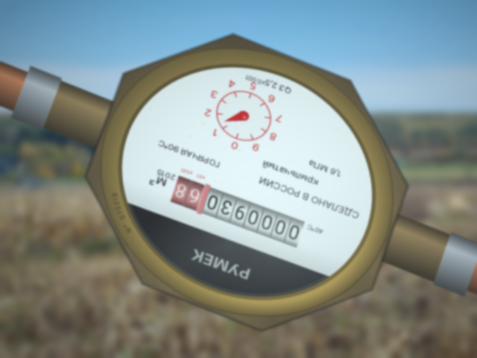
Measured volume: 930.681 m³
